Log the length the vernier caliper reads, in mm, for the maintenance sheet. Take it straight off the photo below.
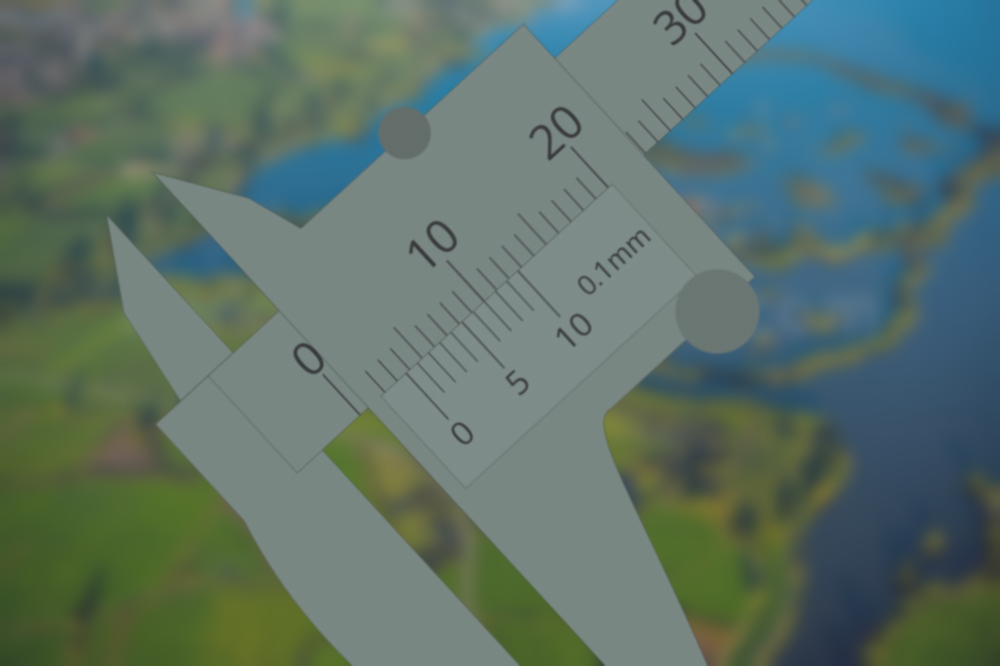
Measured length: 3.7 mm
